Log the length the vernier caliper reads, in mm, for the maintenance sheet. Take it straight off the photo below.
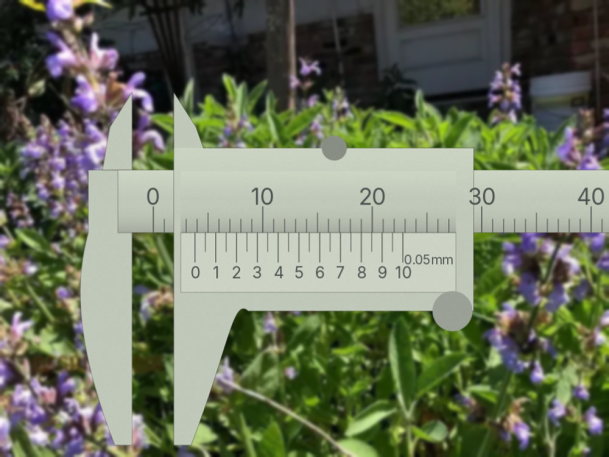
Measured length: 3.8 mm
